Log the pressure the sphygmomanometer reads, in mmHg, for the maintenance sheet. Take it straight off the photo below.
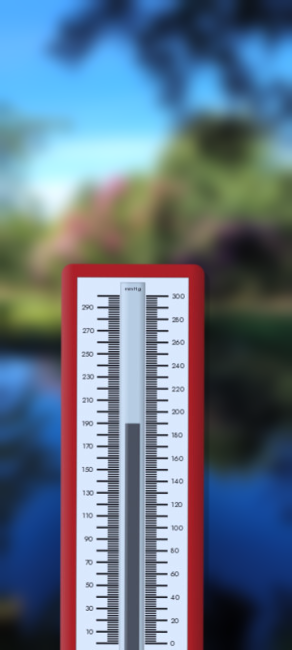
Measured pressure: 190 mmHg
